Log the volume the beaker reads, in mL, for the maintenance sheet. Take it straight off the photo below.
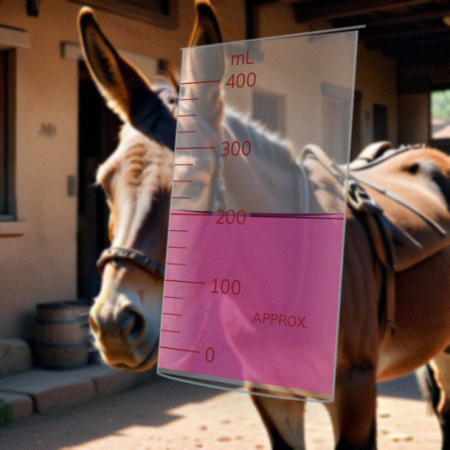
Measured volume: 200 mL
